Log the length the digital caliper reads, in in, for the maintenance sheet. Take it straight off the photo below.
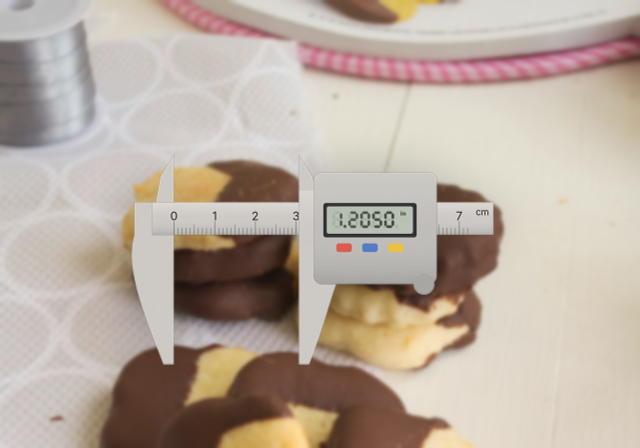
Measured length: 1.2050 in
